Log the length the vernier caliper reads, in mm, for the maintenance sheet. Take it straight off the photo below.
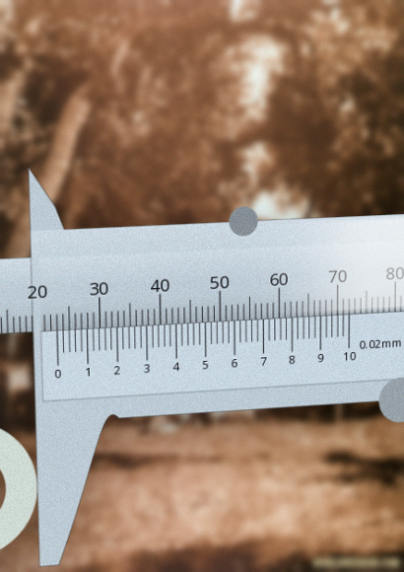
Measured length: 23.0 mm
